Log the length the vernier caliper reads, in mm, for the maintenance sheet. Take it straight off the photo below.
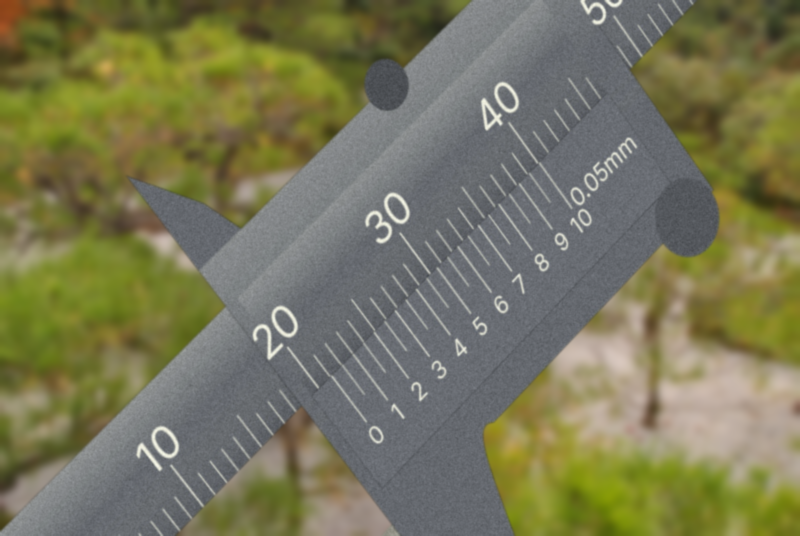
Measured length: 21.1 mm
